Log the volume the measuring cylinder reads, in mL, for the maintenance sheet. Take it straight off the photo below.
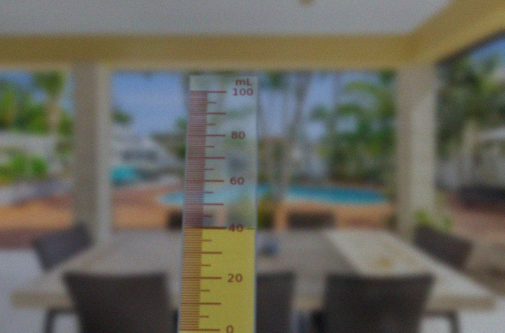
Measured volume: 40 mL
